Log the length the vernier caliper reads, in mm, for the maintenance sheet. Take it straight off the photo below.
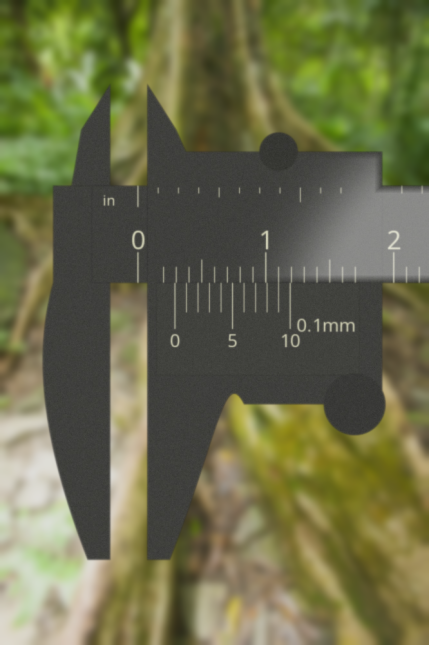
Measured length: 2.9 mm
